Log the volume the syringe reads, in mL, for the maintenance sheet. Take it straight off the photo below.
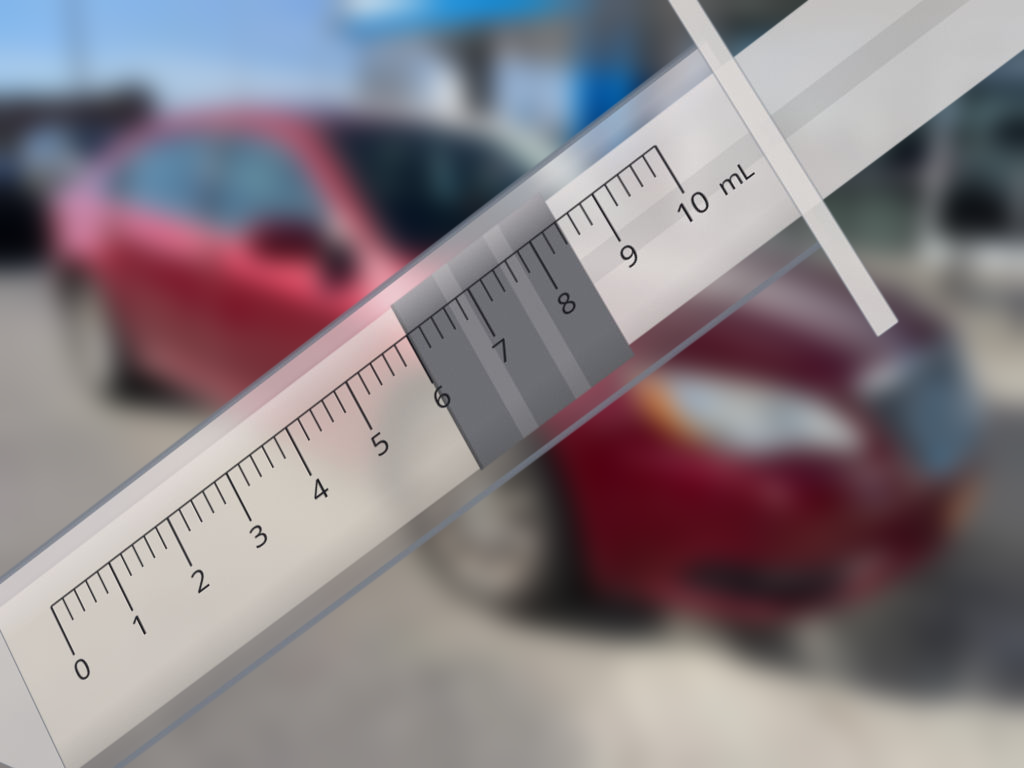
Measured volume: 6 mL
